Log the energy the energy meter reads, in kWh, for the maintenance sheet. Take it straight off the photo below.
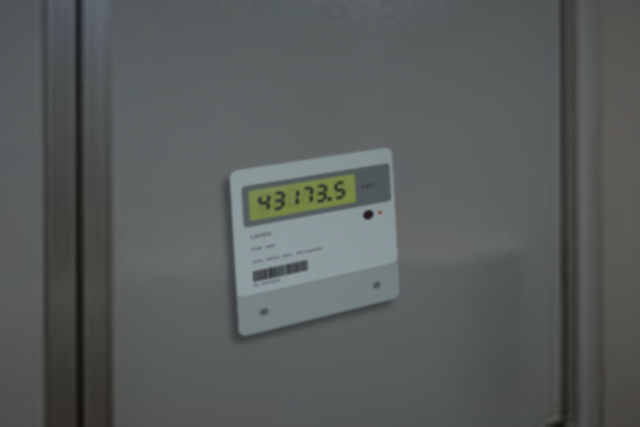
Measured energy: 43173.5 kWh
